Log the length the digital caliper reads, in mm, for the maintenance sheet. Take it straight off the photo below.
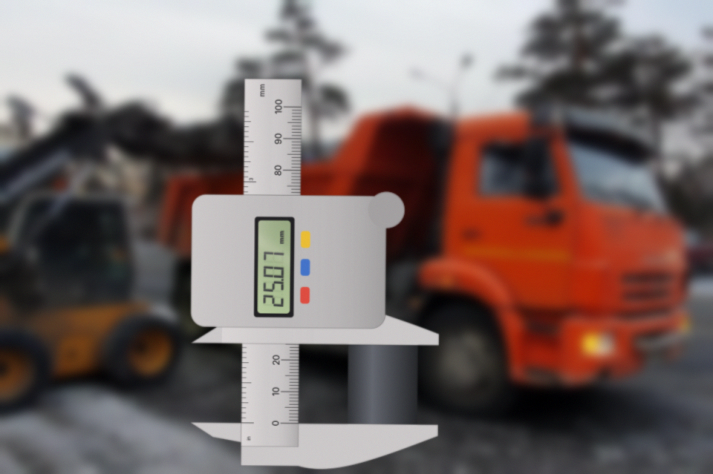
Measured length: 25.07 mm
